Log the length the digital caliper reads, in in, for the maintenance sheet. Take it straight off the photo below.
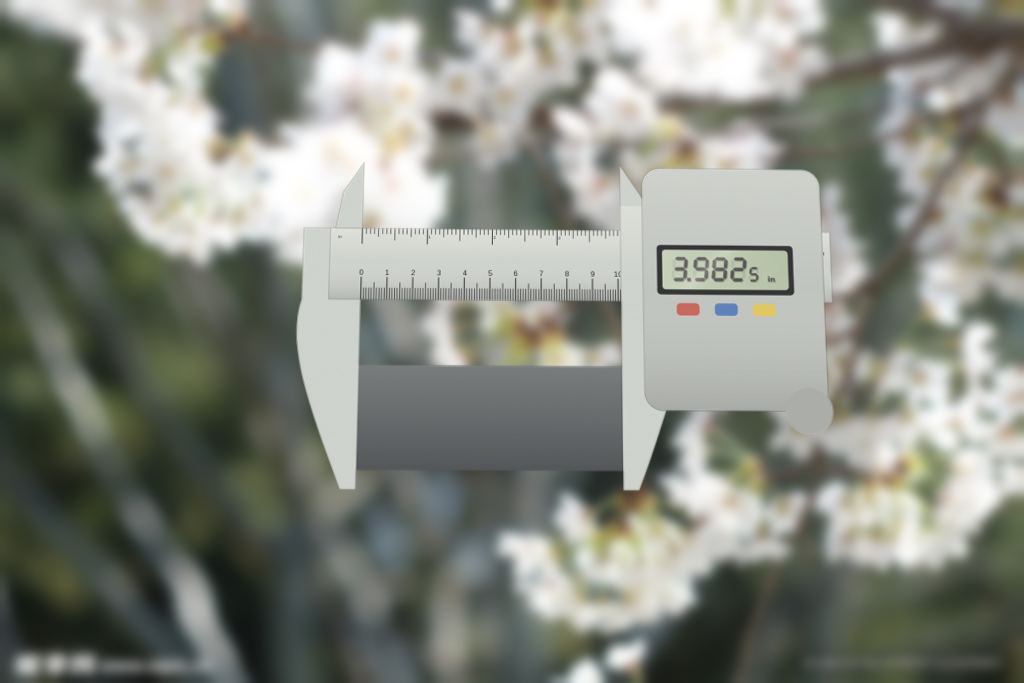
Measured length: 3.9825 in
